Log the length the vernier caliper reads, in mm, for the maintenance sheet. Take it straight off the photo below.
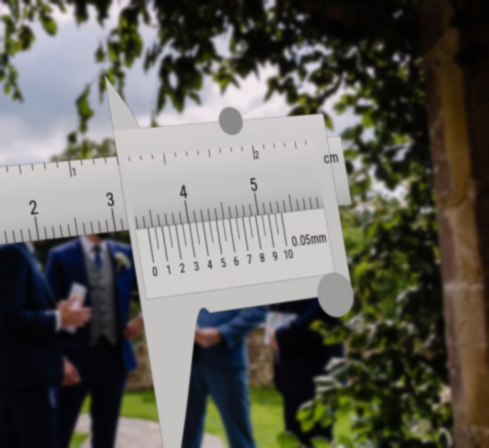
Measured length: 34.4 mm
